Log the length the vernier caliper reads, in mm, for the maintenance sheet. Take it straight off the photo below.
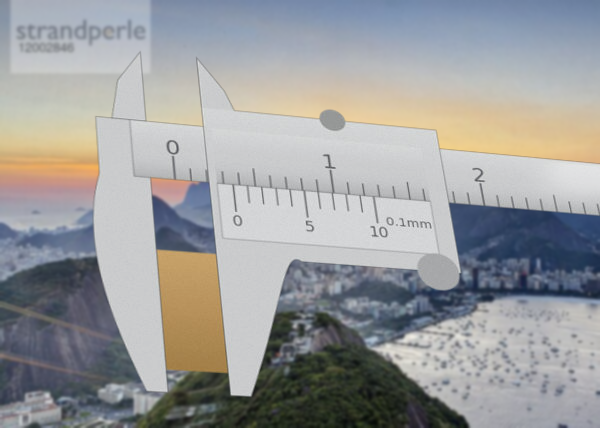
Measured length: 3.6 mm
